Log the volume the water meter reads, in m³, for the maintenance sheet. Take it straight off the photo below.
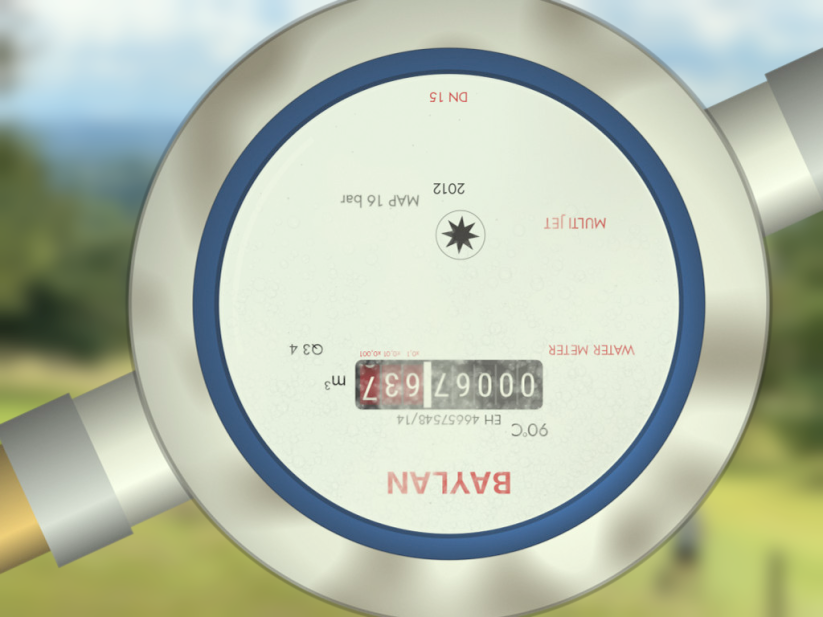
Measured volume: 67.637 m³
